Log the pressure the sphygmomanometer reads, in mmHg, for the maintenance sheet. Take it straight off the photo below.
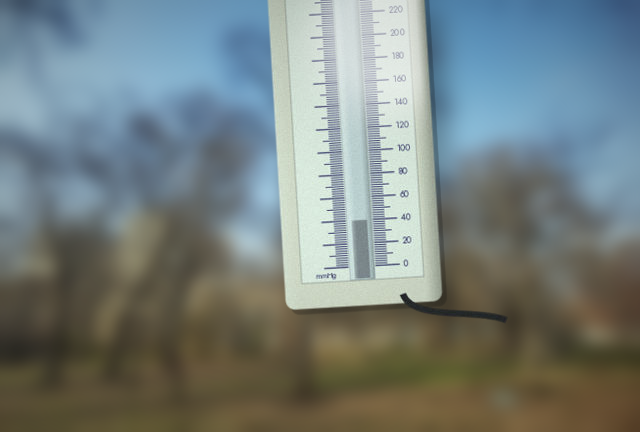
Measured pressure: 40 mmHg
